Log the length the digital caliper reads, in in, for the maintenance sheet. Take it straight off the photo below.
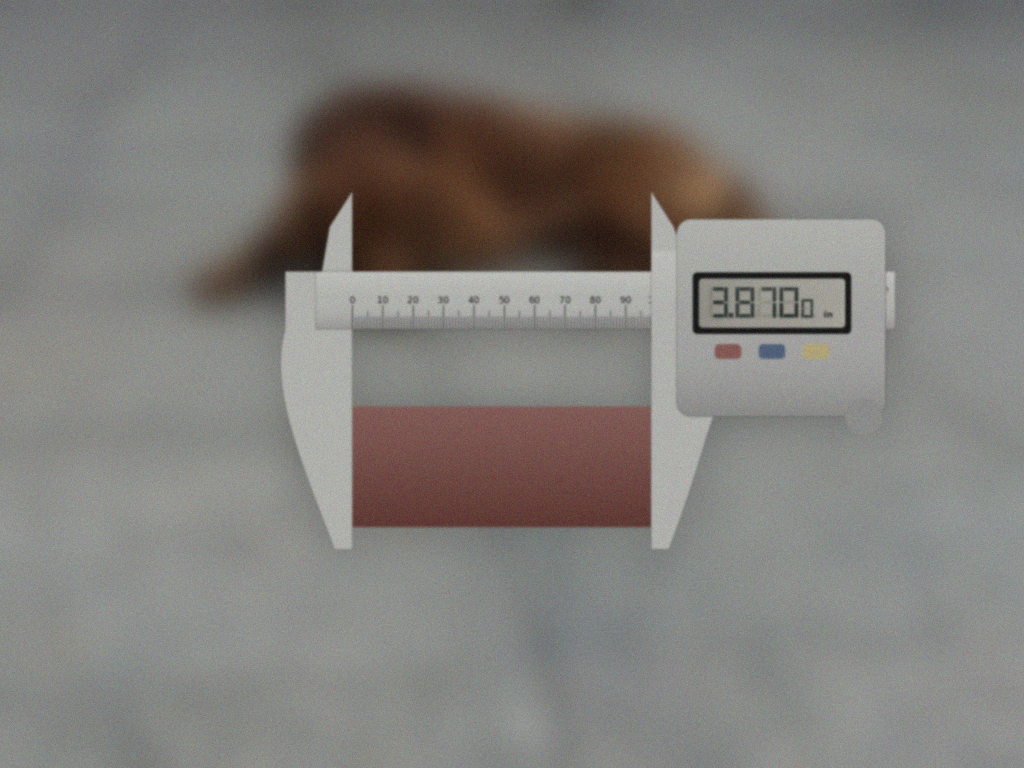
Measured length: 3.8700 in
